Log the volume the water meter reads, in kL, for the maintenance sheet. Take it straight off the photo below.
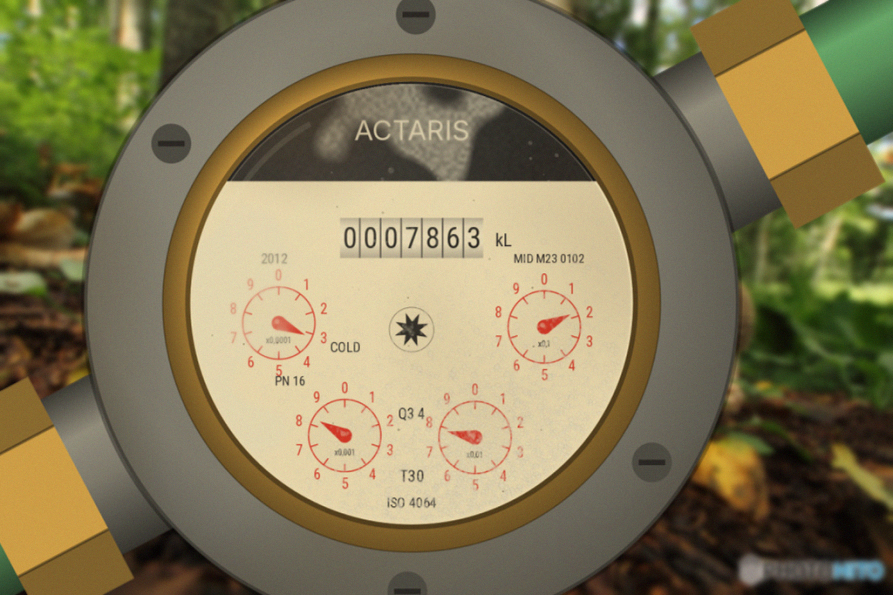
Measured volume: 7863.1783 kL
